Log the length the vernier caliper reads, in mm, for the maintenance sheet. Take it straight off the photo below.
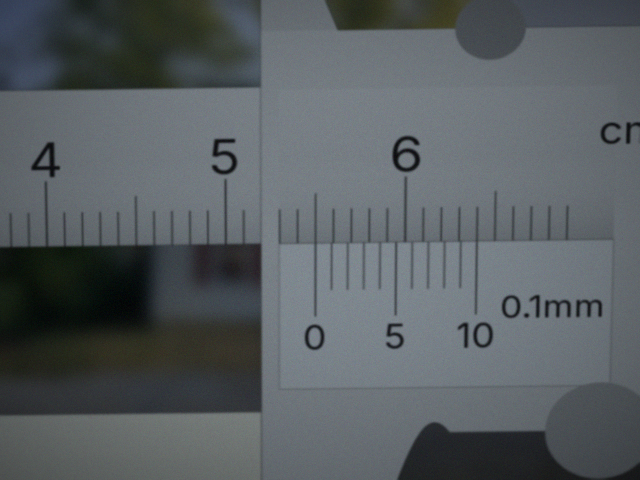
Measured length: 55.0 mm
